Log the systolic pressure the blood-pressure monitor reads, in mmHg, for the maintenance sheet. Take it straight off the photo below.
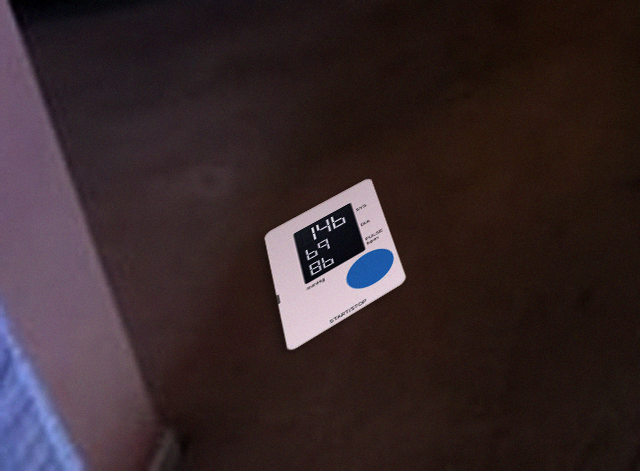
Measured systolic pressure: 146 mmHg
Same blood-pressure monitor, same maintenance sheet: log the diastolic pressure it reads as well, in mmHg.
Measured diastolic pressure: 69 mmHg
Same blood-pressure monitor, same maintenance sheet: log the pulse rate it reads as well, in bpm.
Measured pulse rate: 86 bpm
